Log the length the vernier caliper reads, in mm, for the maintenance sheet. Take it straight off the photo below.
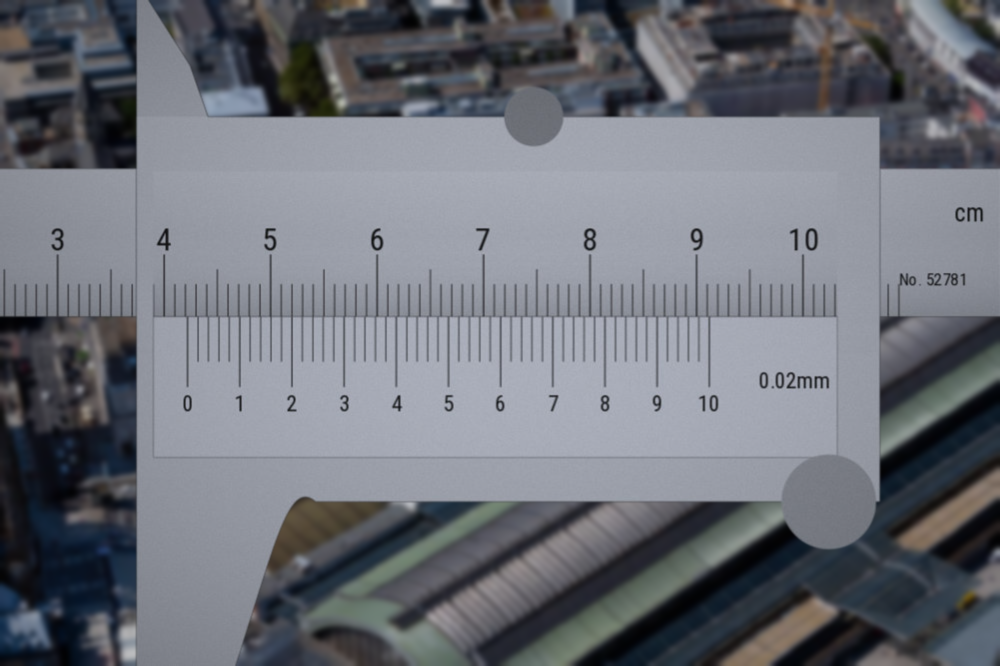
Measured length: 42.2 mm
